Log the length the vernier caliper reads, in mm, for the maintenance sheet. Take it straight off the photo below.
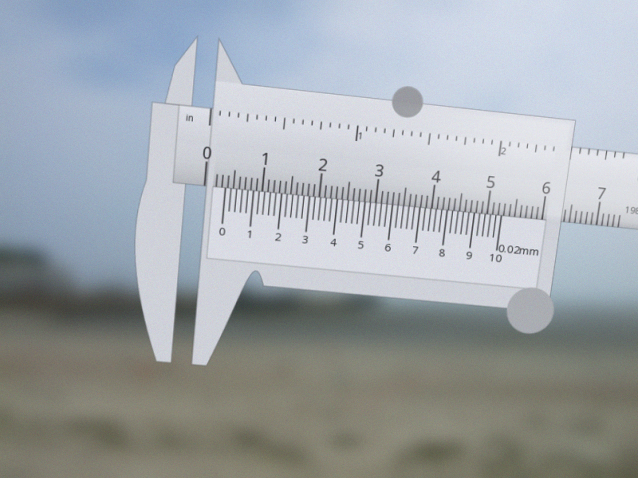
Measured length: 3.6 mm
